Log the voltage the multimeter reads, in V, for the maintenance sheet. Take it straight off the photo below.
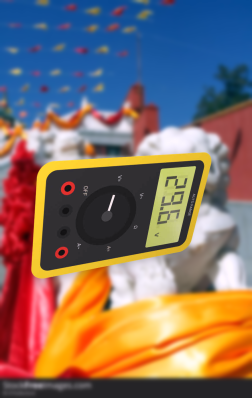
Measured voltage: 29.6 V
